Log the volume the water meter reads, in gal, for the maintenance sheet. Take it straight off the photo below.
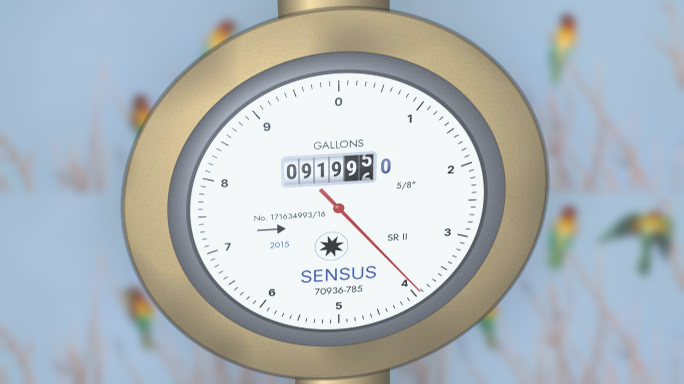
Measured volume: 919953.9 gal
